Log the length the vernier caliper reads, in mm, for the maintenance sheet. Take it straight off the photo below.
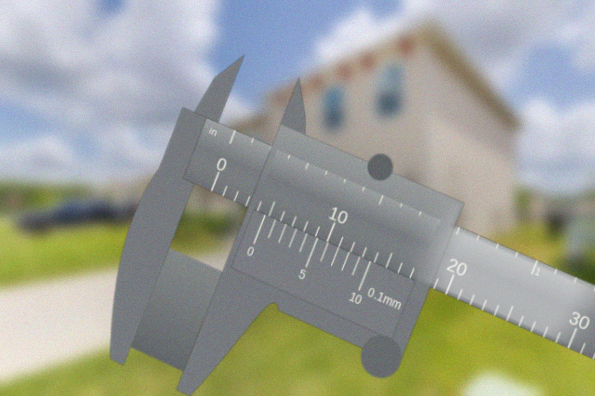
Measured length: 4.7 mm
